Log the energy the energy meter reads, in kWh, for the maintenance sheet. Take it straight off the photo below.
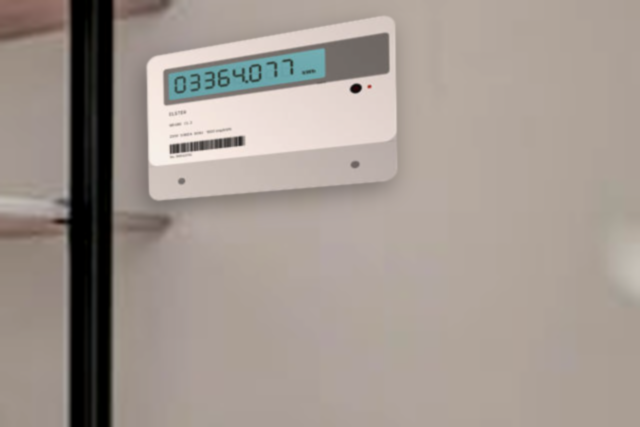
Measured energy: 3364.077 kWh
